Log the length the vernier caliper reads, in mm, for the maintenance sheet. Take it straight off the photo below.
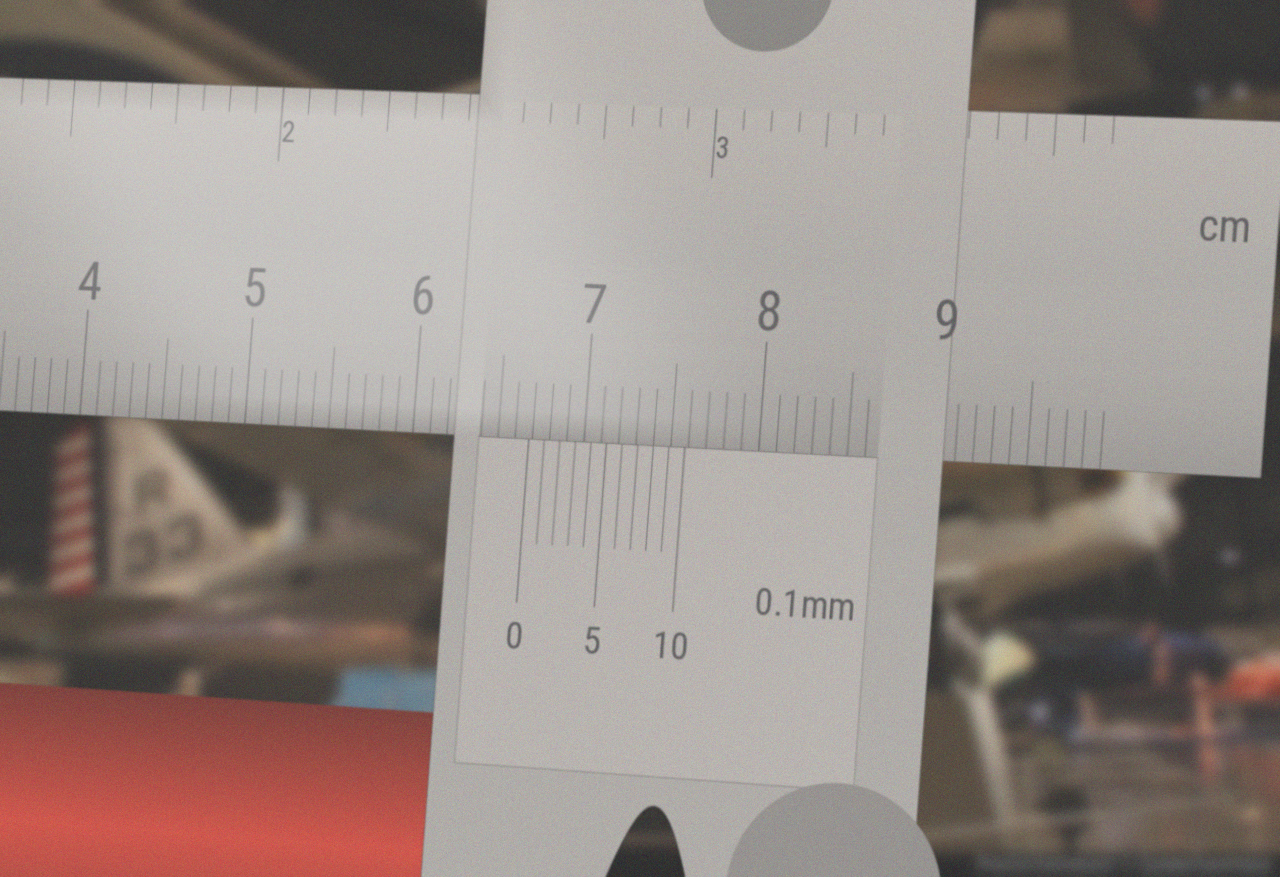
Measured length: 66.8 mm
